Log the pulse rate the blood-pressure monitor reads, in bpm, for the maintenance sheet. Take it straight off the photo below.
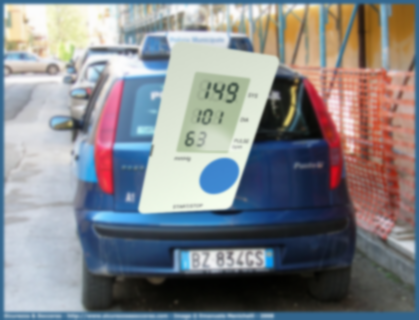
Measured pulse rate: 63 bpm
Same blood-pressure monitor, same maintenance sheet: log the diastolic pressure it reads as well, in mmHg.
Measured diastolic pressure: 101 mmHg
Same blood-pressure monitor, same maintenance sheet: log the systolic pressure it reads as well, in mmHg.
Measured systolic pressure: 149 mmHg
